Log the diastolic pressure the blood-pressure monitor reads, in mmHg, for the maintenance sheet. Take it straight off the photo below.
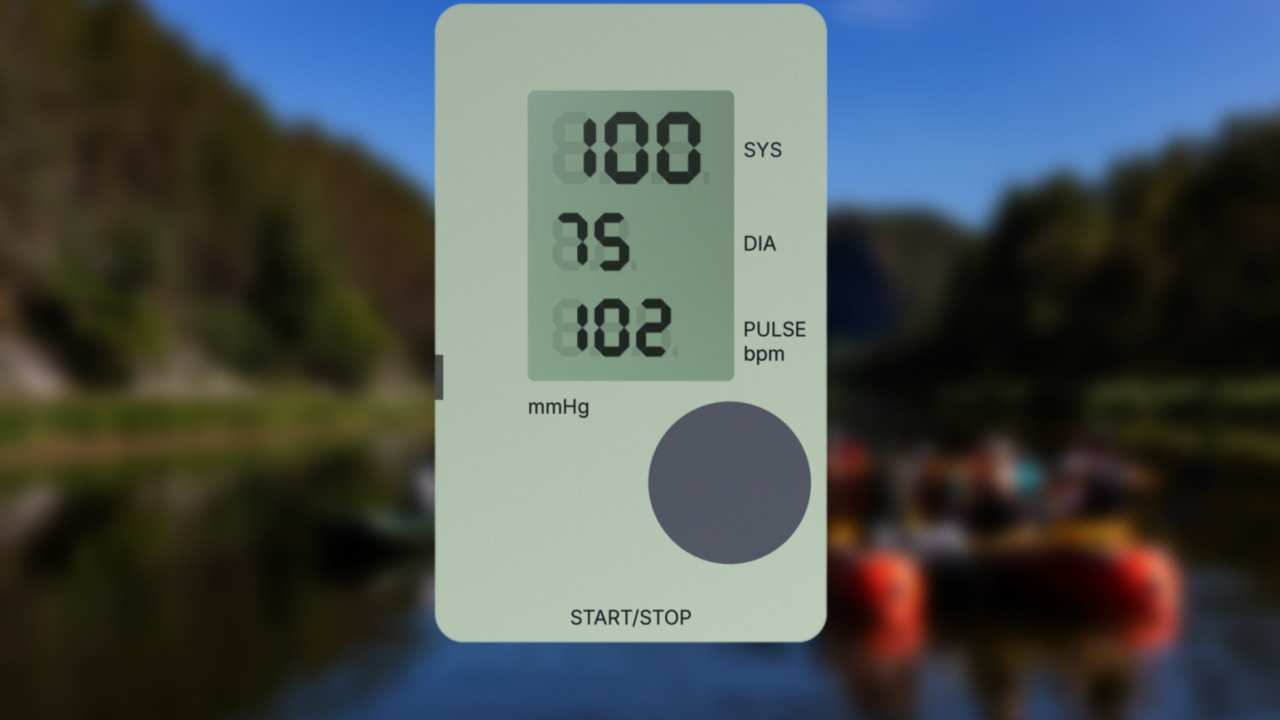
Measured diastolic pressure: 75 mmHg
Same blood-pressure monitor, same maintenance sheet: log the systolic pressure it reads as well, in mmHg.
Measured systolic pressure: 100 mmHg
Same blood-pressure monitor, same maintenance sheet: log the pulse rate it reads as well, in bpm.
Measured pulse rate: 102 bpm
